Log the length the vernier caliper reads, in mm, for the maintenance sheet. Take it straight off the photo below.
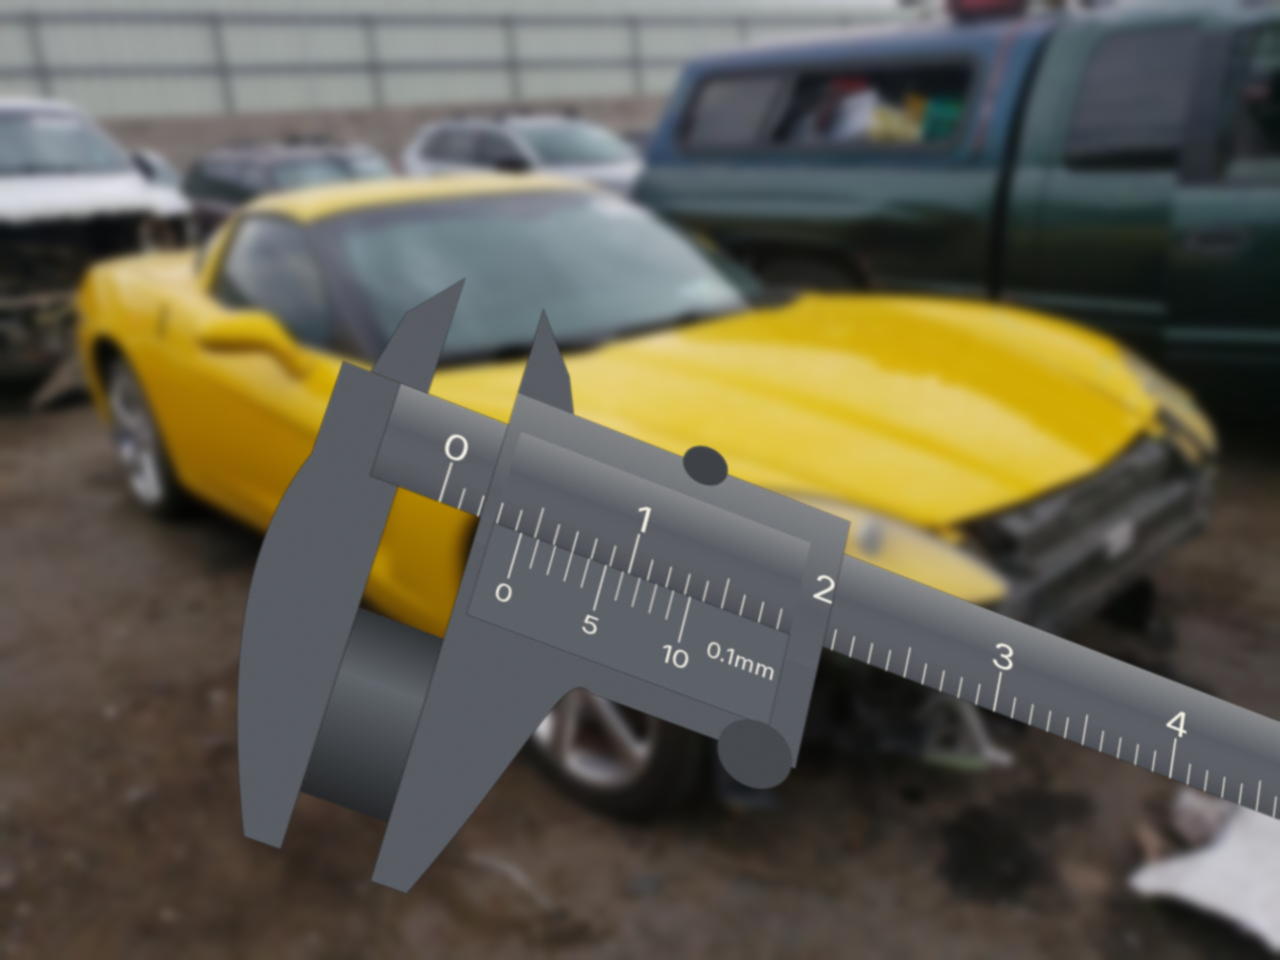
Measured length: 4.3 mm
